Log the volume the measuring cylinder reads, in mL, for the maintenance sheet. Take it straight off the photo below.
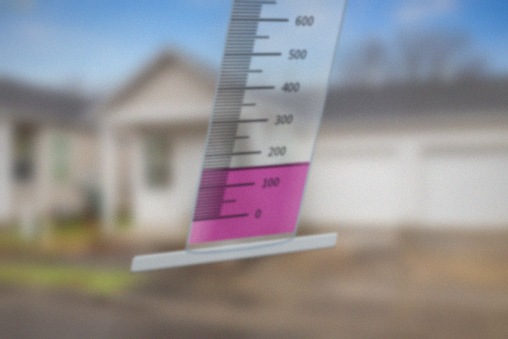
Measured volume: 150 mL
